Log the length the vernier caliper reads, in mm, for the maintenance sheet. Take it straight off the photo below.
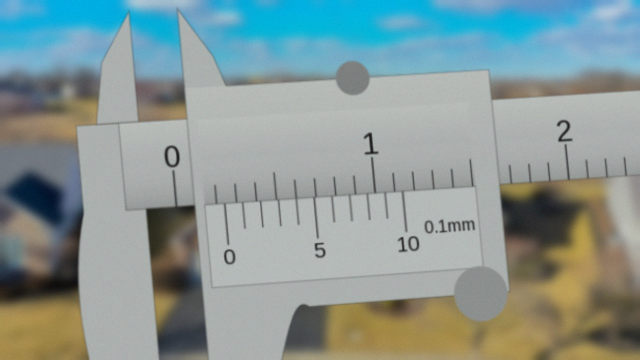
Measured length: 2.4 mm
